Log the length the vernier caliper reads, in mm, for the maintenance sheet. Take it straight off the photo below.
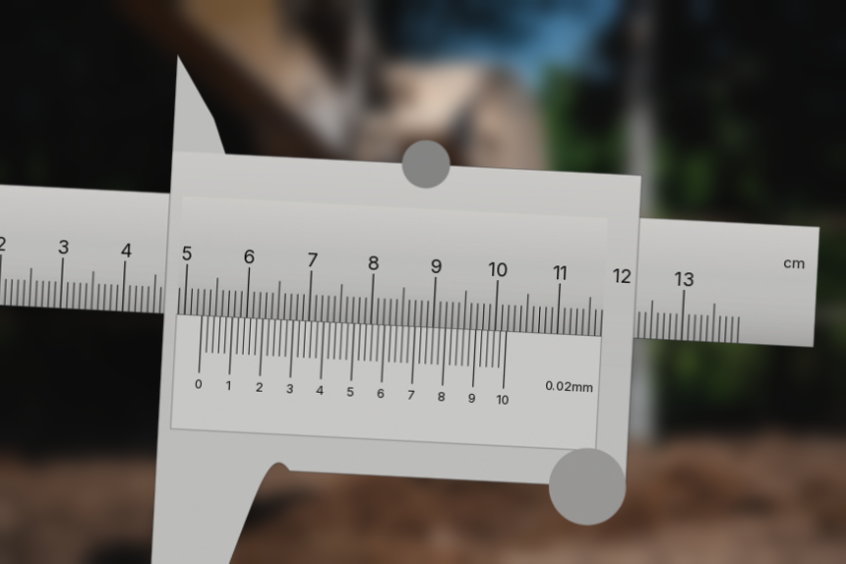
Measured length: 52.8 mm
